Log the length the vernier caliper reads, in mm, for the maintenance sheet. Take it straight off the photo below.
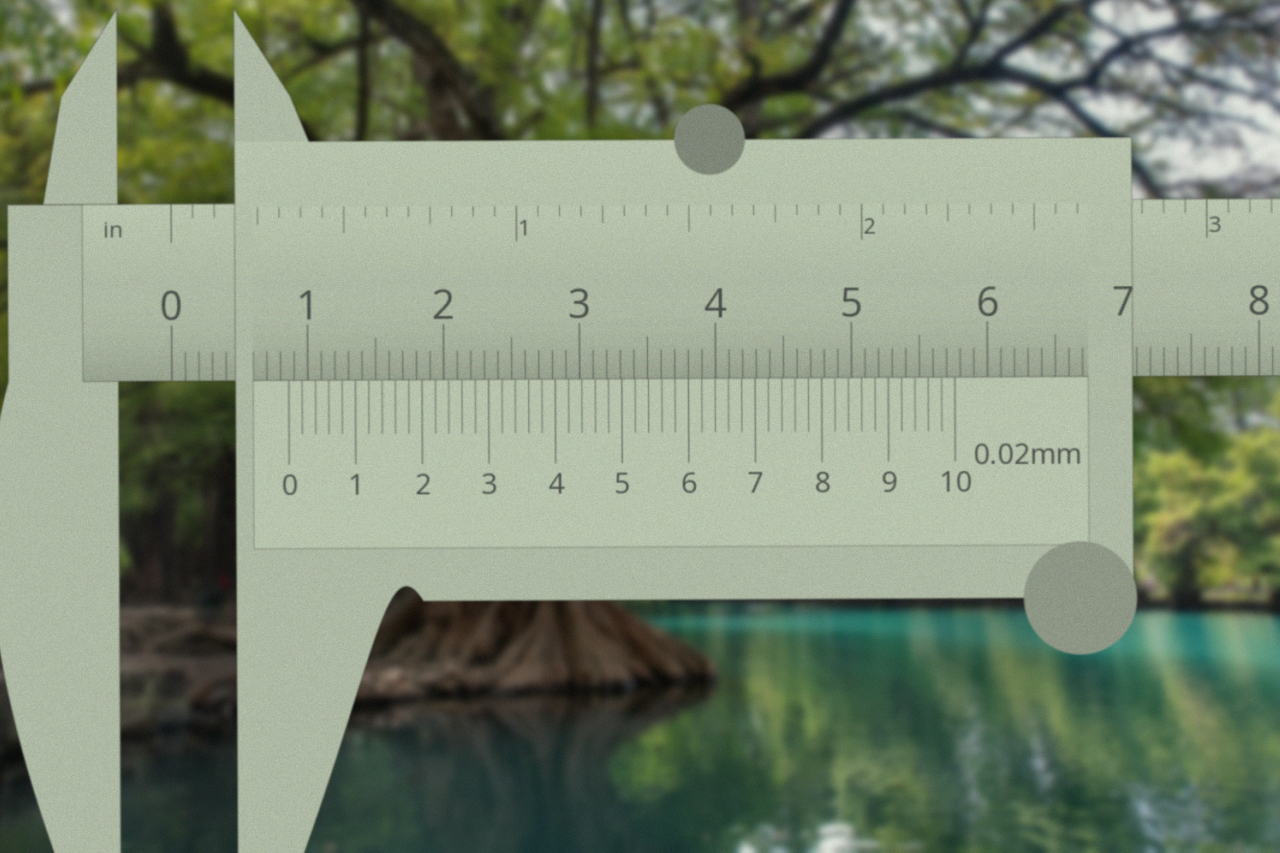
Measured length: 8.6 mm
